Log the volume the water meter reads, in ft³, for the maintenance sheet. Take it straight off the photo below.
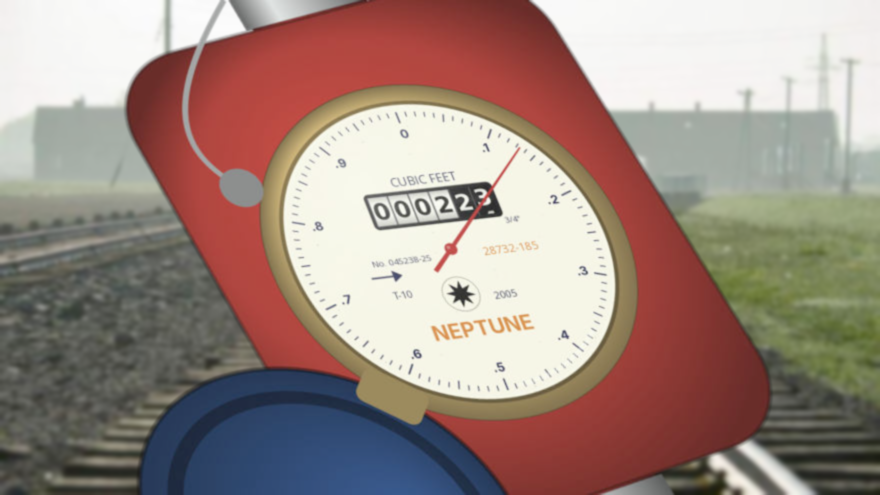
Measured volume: 223.13 ft³
